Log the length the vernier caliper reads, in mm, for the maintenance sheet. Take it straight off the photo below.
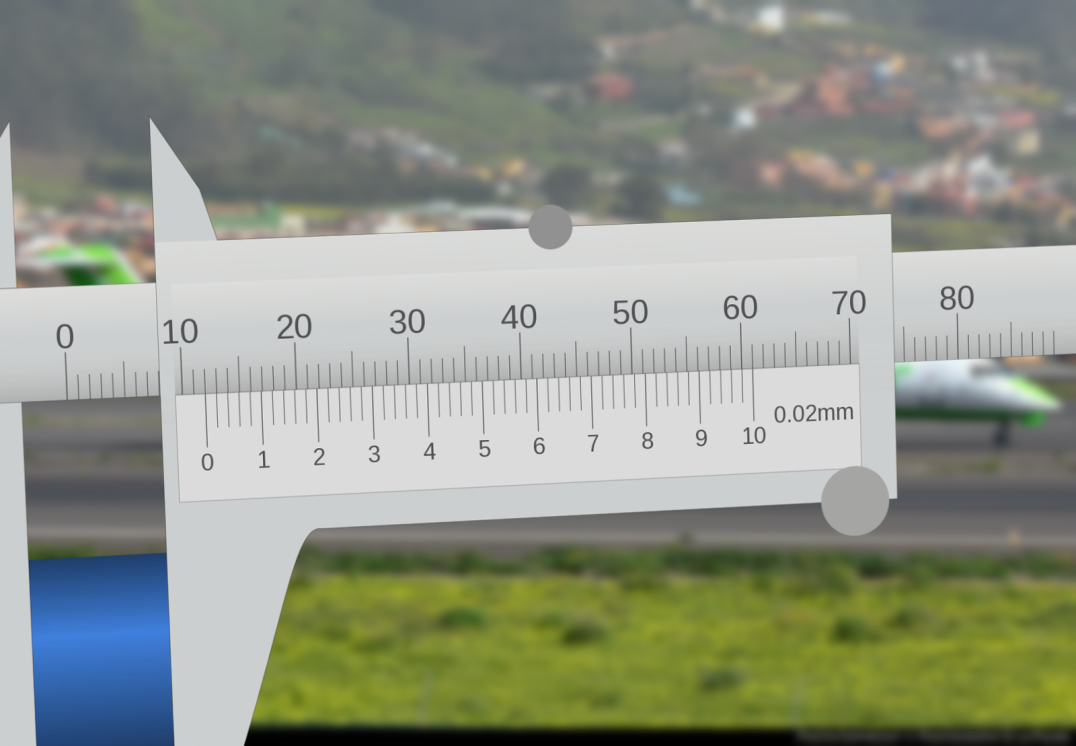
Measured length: 12.0 mm
